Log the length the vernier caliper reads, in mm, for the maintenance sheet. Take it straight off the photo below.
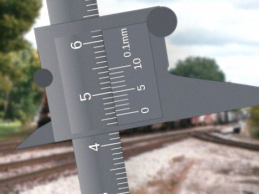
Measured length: 45.4 mm
